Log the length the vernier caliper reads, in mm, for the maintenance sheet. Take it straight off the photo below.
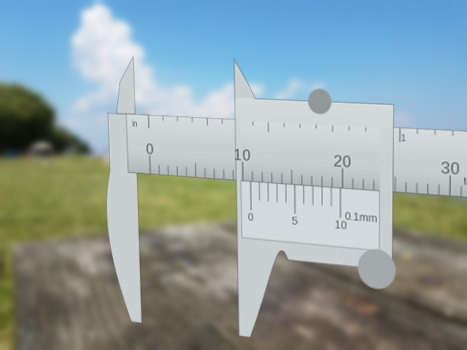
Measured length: 10.8 mm
